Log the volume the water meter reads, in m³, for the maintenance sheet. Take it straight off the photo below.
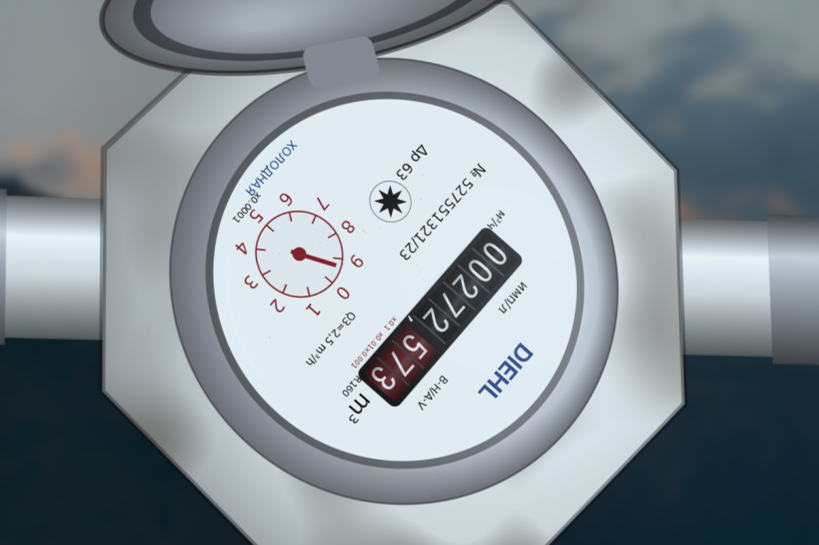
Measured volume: 272.5729 m³
